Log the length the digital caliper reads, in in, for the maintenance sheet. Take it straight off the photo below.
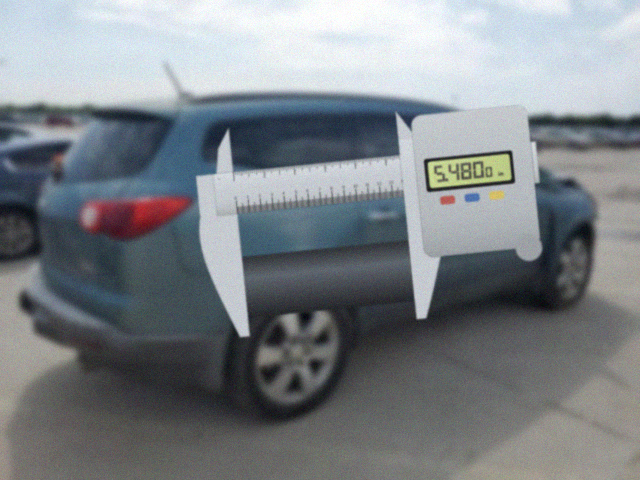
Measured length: 5.4800 in
